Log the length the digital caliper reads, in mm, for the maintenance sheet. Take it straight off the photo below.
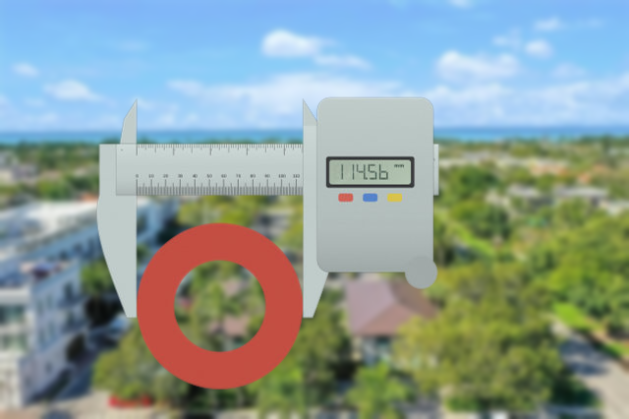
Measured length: 114.56 mm
